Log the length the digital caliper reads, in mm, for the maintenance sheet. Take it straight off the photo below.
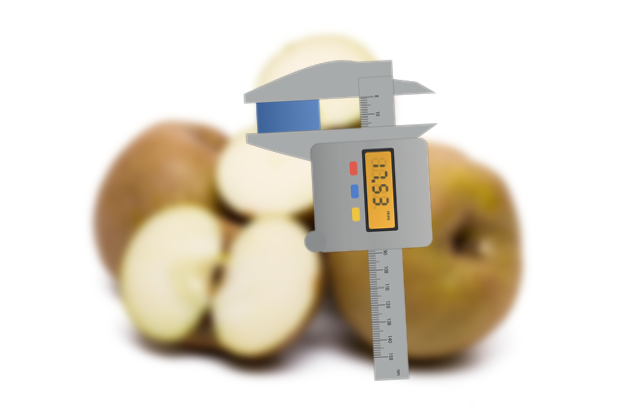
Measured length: 17.53 mm
